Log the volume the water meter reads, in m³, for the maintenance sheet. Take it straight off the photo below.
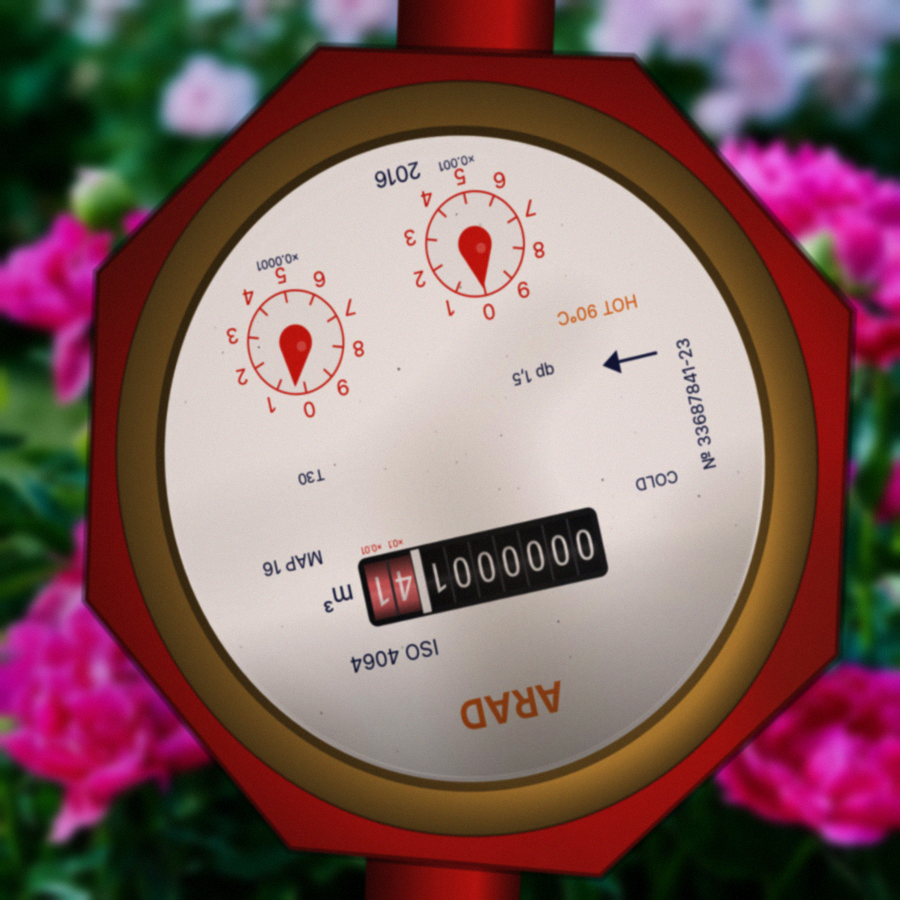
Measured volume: 1.4100 m³
